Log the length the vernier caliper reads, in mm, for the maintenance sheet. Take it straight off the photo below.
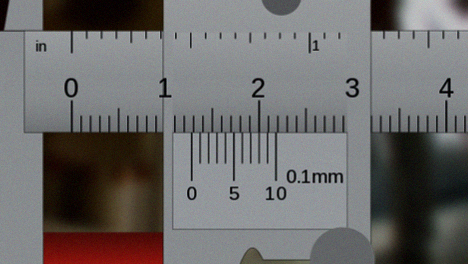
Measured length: 12.8 mm
